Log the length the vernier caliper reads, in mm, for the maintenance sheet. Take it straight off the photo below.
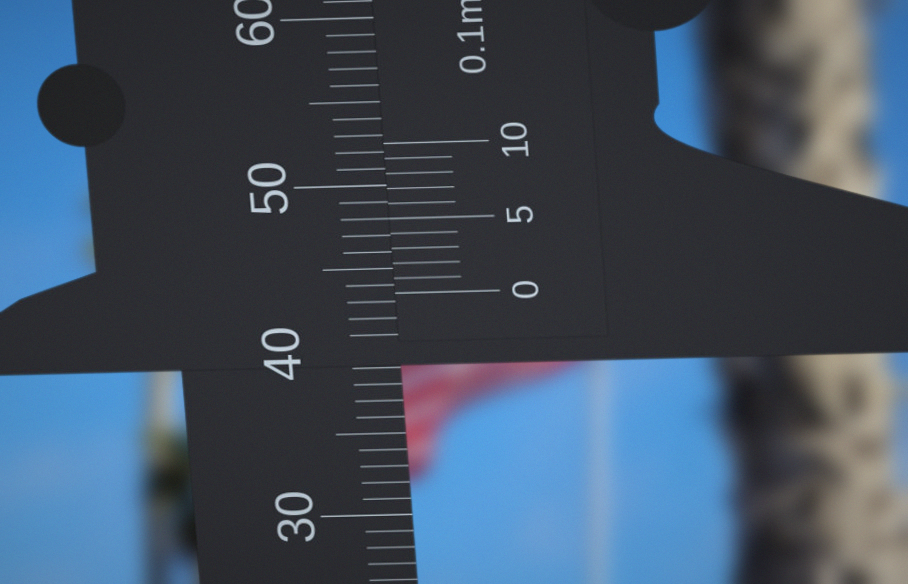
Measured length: 43.5 mm
